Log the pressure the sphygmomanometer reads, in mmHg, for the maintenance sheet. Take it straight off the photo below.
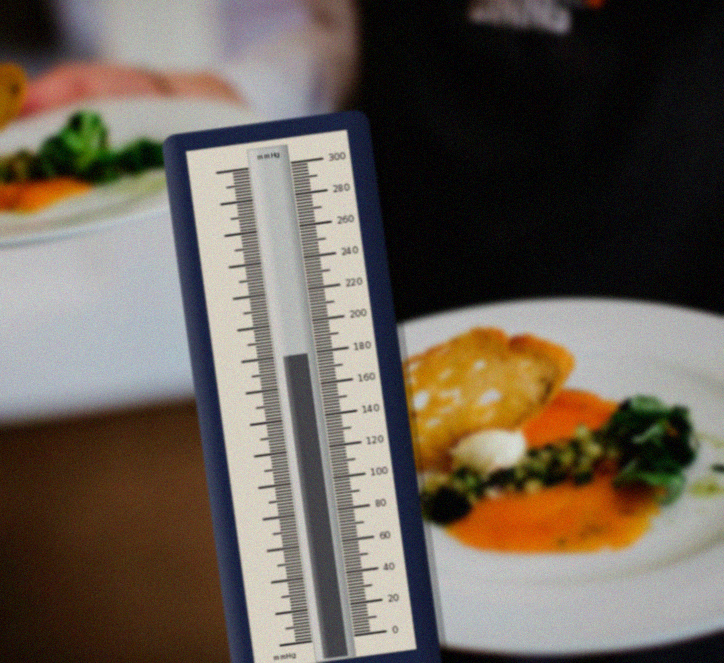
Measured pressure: 180 mmHg
